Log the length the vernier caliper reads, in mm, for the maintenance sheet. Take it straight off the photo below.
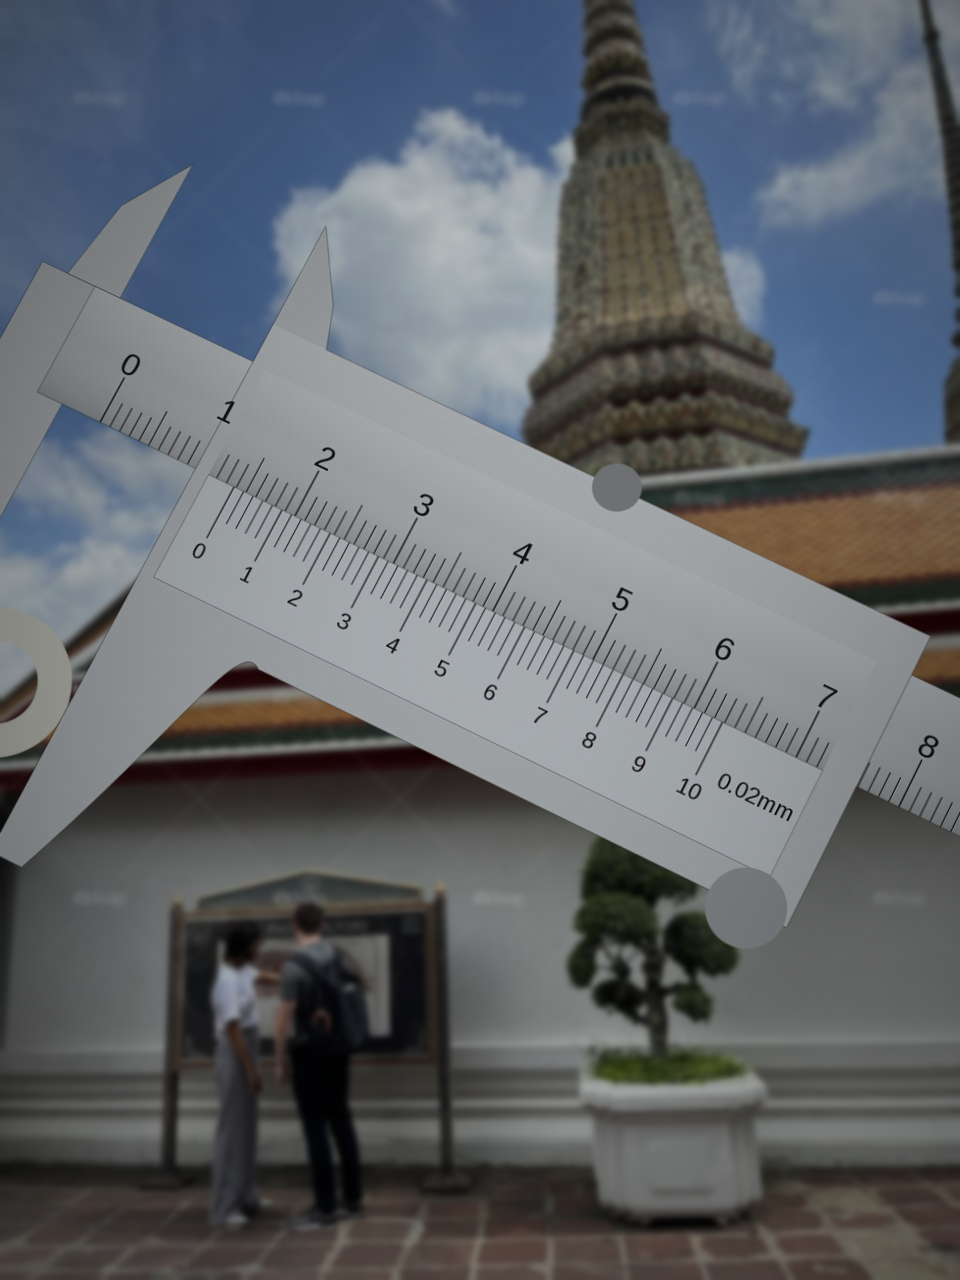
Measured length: 13.8 mm
